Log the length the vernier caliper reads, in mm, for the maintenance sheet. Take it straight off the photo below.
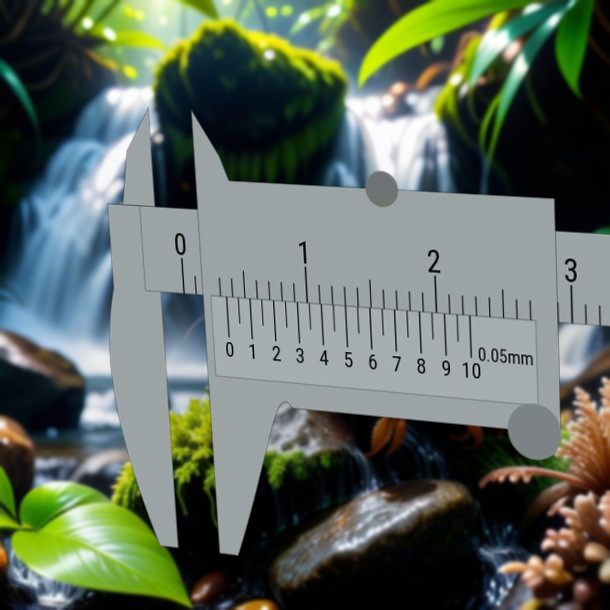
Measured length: 3.5 mm
